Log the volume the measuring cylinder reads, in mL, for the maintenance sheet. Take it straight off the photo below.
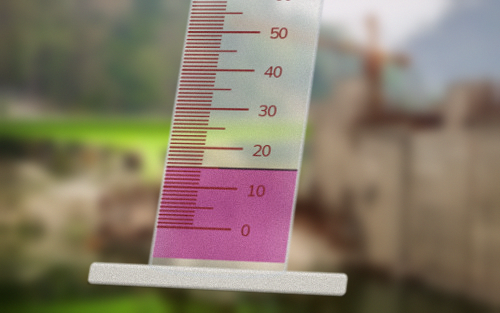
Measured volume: 15 mL
